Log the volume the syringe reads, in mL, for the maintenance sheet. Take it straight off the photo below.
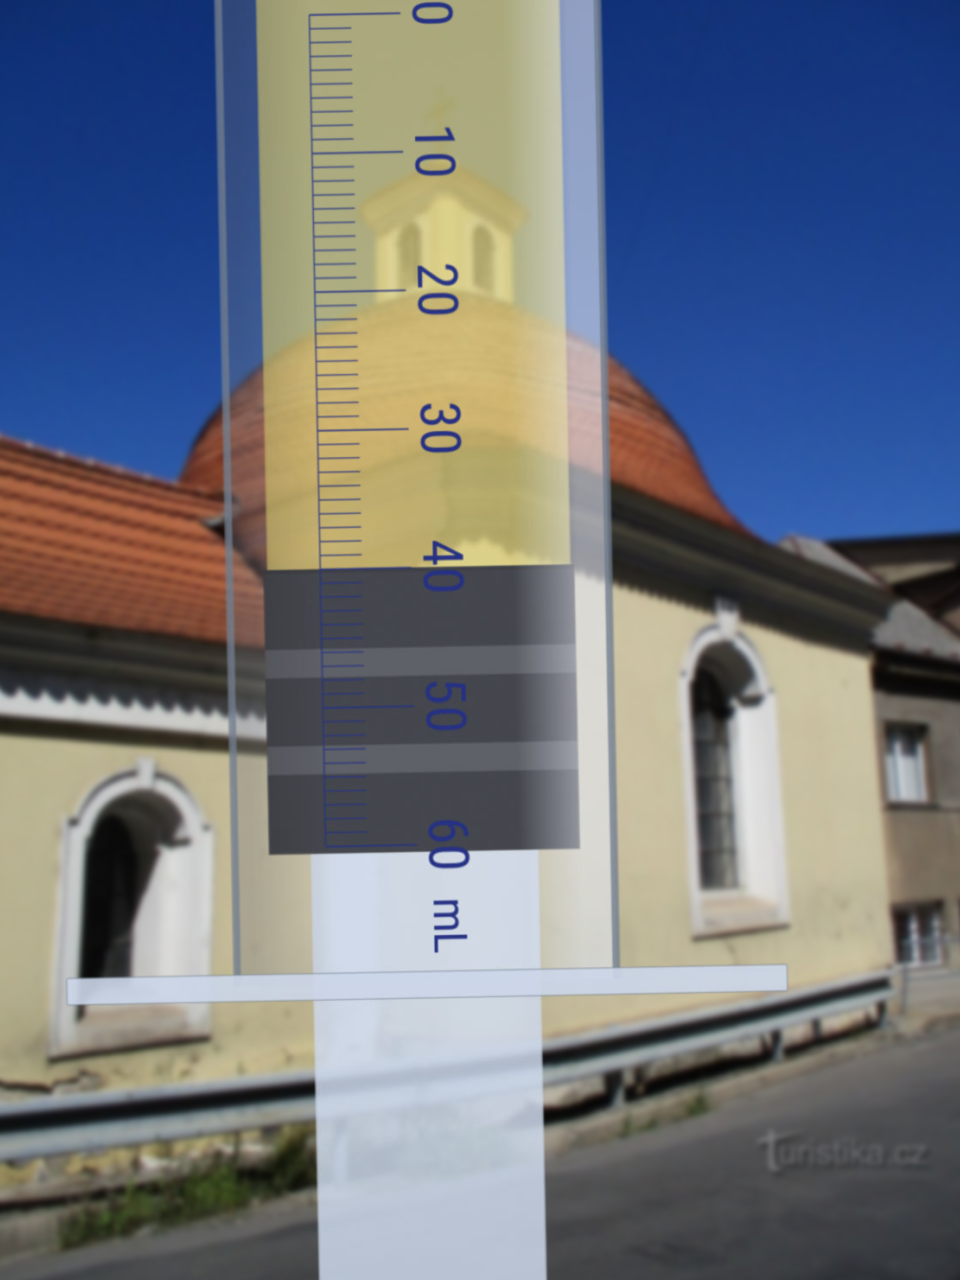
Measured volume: 40 mL
